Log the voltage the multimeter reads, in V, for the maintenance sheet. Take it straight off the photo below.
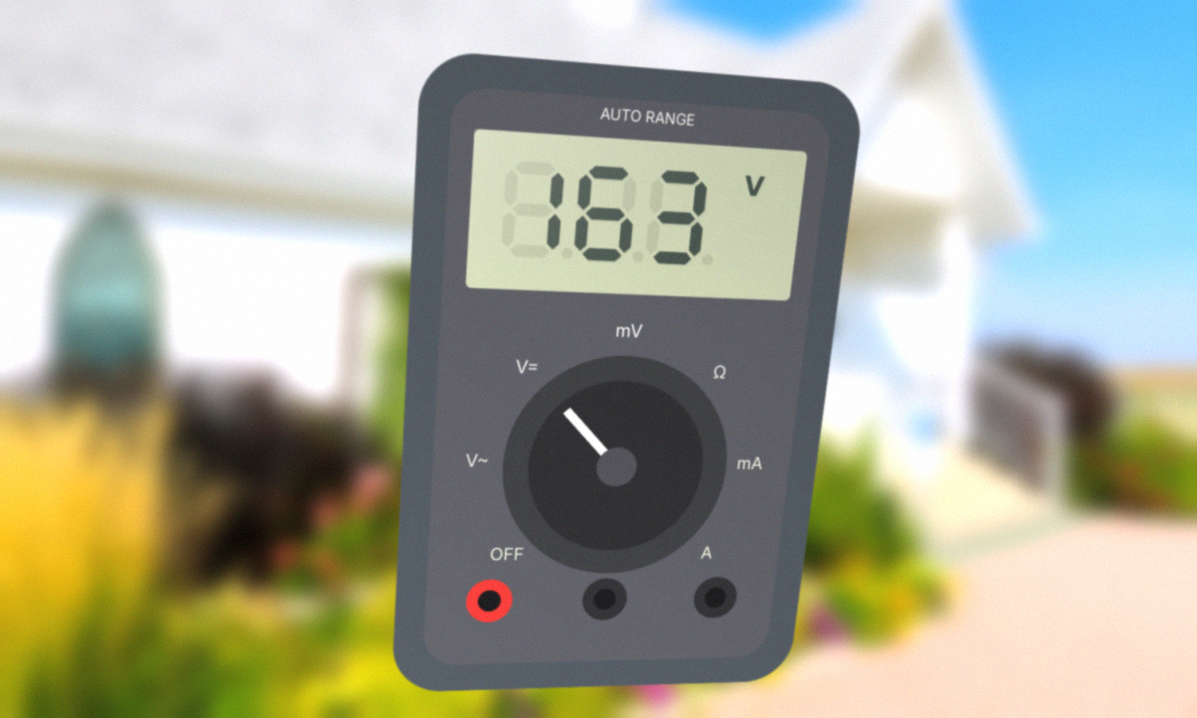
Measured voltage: 163 V
